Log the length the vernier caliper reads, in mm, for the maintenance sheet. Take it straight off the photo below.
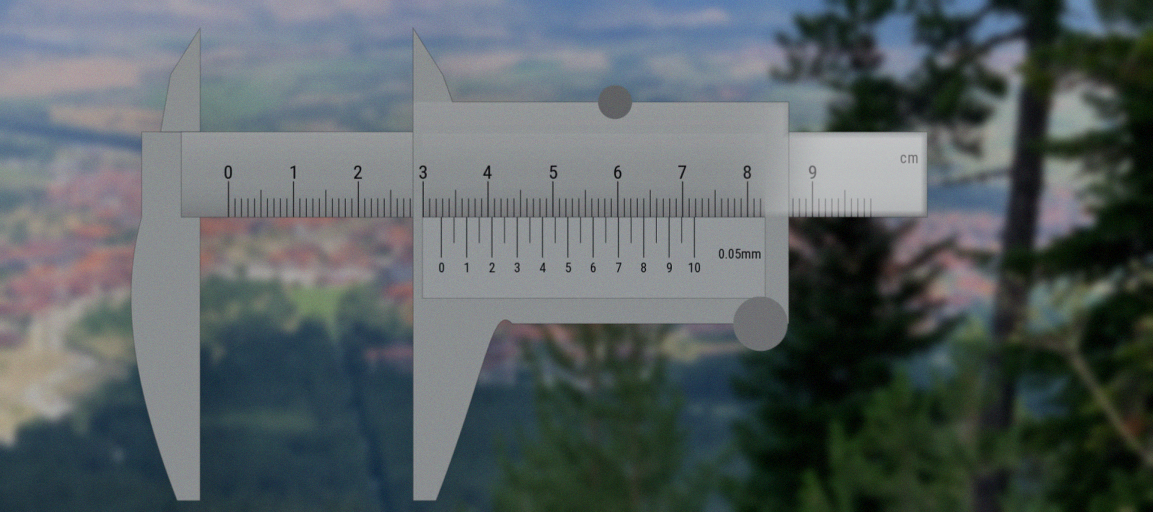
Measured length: 32.8 mm
